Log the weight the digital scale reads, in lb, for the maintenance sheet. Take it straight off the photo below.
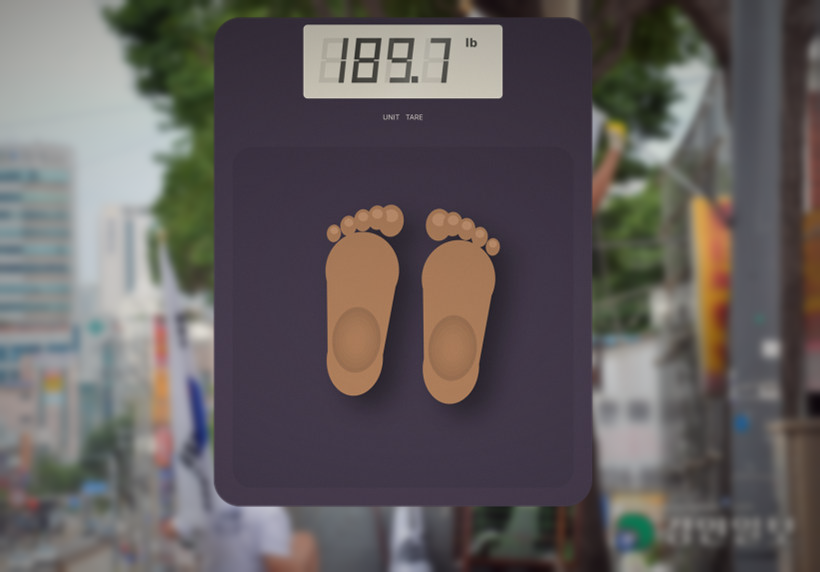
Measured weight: 189.7 lb
